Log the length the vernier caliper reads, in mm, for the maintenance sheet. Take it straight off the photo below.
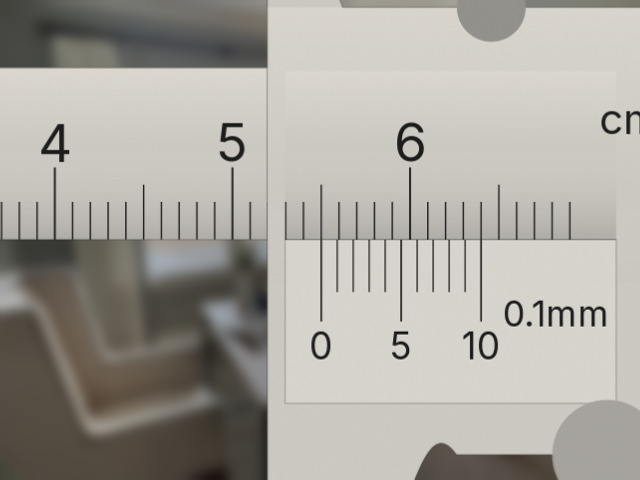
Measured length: 55.0 mm
